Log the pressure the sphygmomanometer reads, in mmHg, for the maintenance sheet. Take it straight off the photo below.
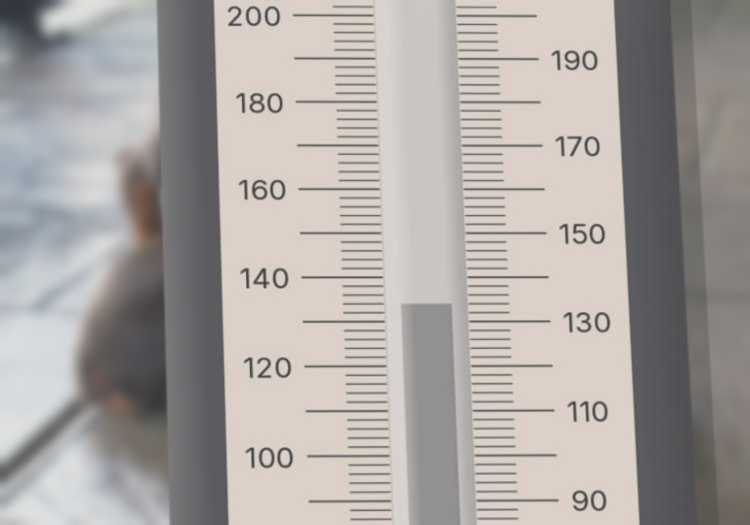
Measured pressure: 134 mmHg
